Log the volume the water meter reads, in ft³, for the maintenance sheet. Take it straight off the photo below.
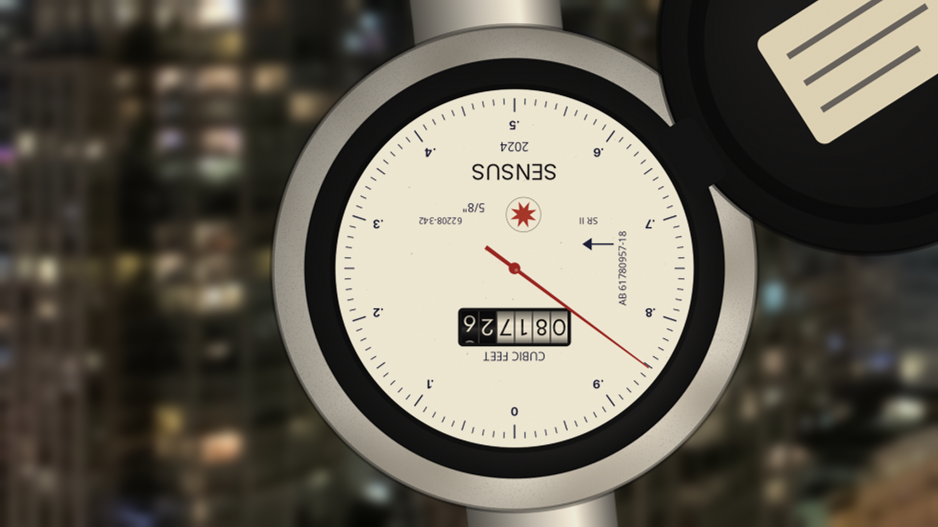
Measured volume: 81725.85 ft³
